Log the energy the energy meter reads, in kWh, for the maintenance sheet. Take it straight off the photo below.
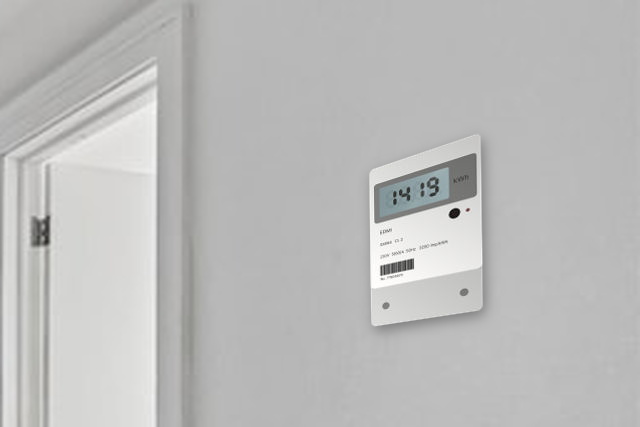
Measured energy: 1419 kWh
